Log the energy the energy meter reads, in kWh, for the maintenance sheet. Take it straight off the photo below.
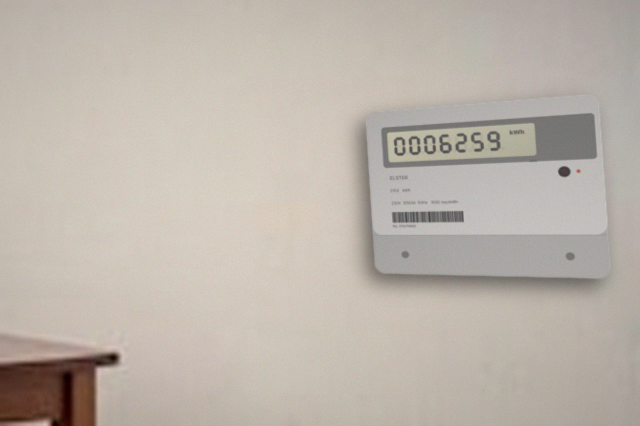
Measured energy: 6259 kWh
